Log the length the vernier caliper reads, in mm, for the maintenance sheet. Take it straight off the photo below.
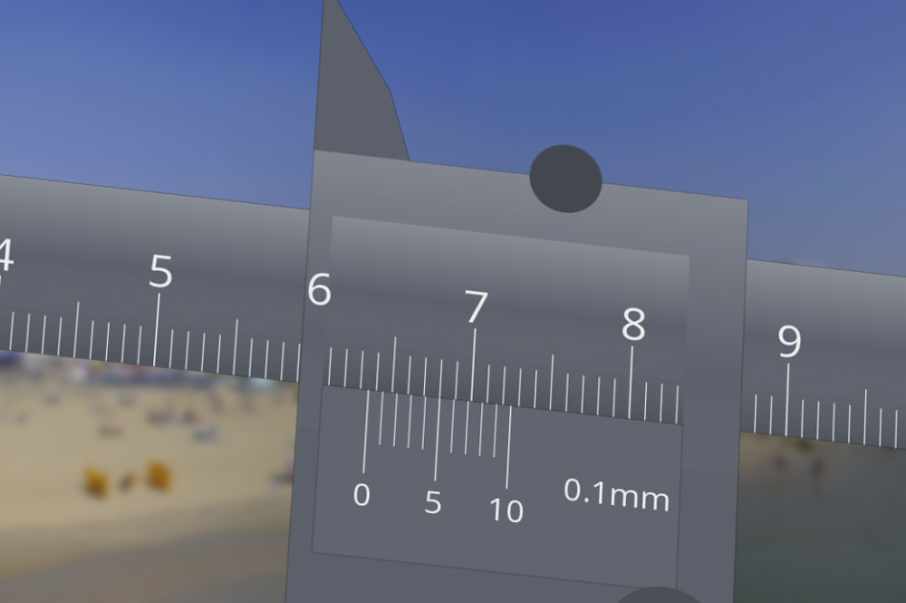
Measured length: 63.5 mm
